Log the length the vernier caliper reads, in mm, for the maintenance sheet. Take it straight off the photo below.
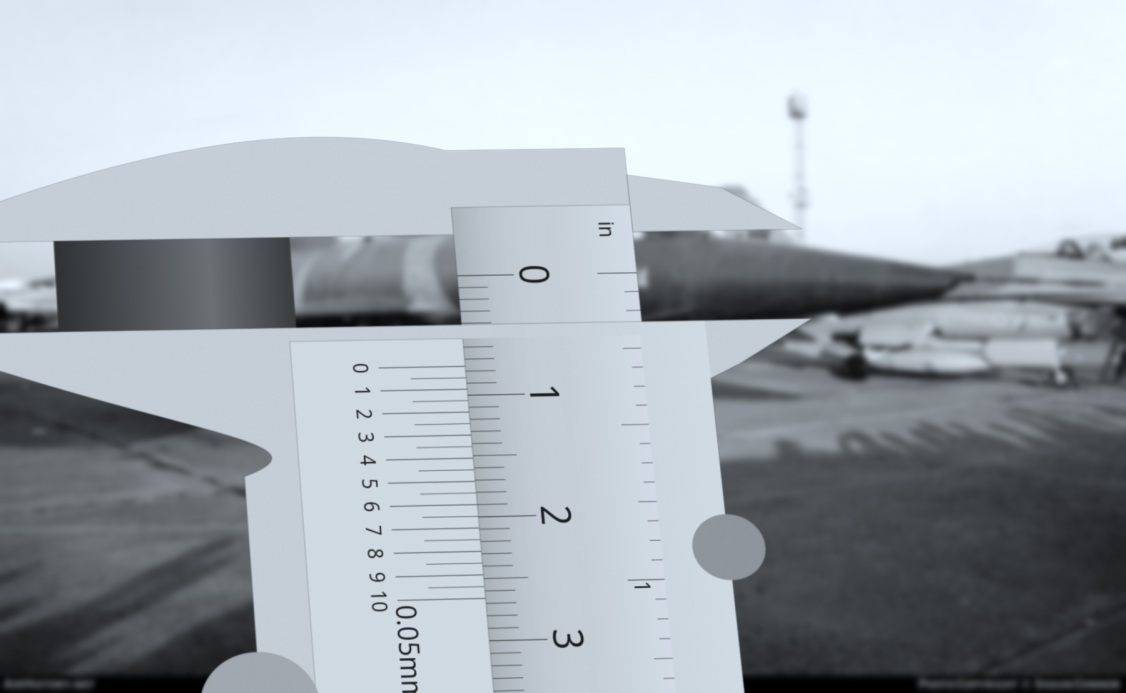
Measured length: 7.6 mm
